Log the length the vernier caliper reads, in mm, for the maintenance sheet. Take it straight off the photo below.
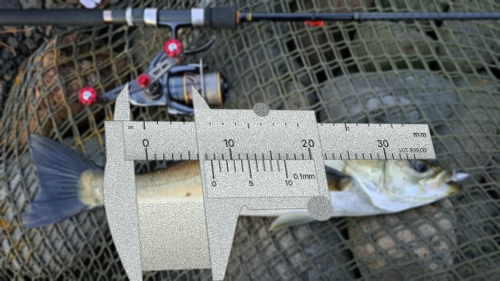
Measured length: 7.6 mm
